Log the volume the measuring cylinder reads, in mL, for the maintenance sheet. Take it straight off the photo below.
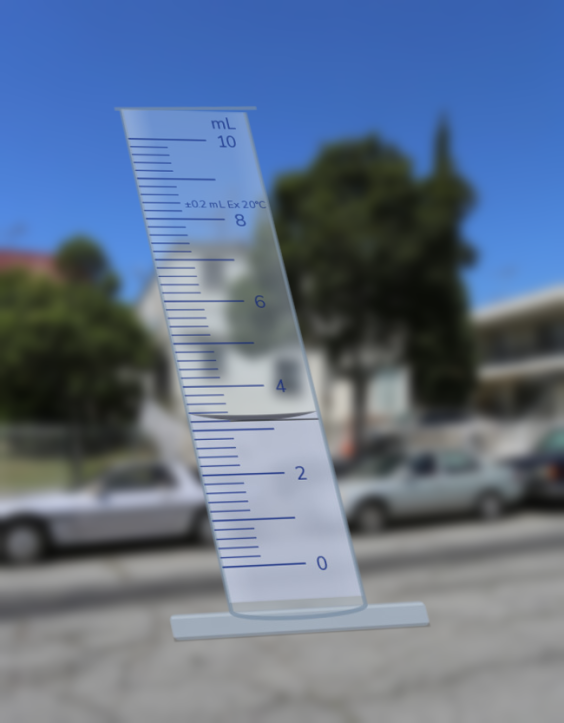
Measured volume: 3.2 mL
